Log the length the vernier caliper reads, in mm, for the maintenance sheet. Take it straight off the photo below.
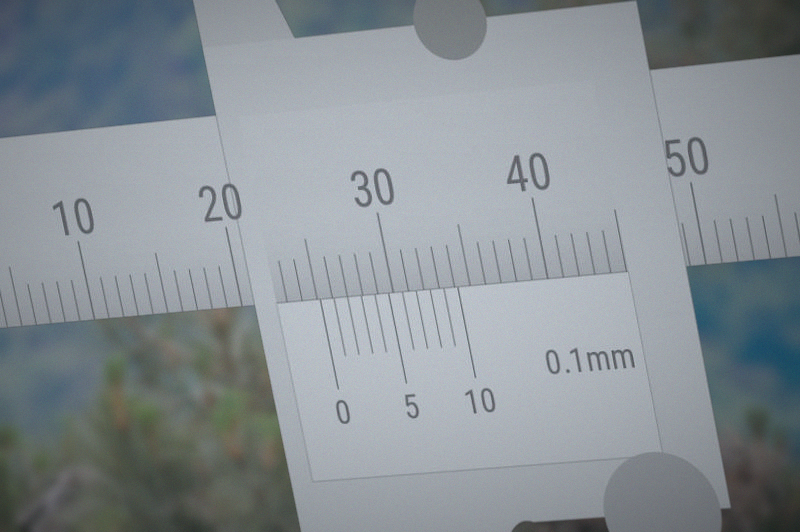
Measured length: 25.2 mm
